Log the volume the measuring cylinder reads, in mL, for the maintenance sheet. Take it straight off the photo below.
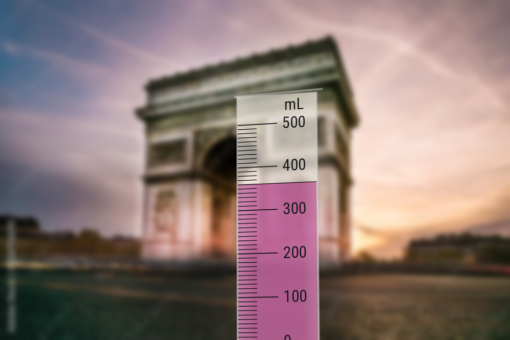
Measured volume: 360 mL
